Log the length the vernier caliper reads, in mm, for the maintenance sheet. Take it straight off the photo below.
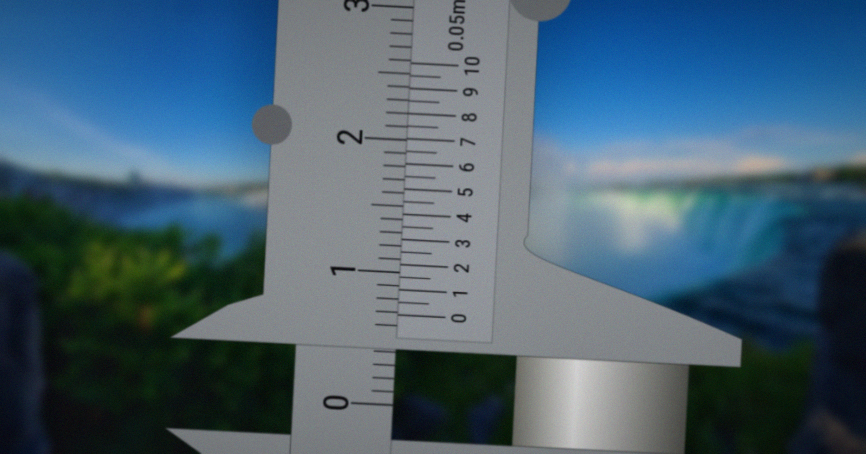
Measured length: 6.8 mm
